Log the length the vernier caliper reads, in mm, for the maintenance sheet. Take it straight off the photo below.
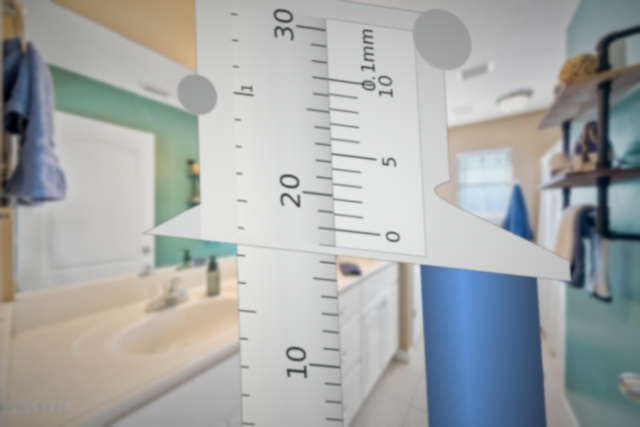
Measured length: 18.0 mm
